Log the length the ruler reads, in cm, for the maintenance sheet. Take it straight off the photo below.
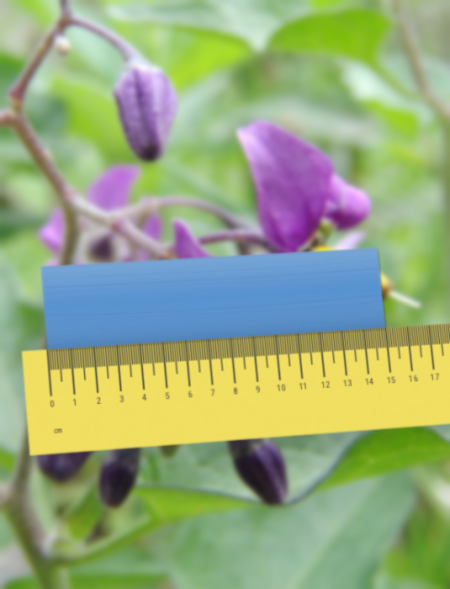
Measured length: 15 cm
